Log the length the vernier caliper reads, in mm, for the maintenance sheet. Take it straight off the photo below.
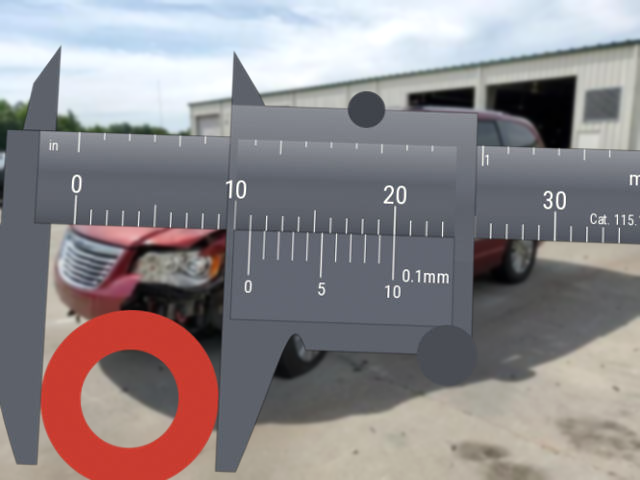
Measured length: 11.0 mm
